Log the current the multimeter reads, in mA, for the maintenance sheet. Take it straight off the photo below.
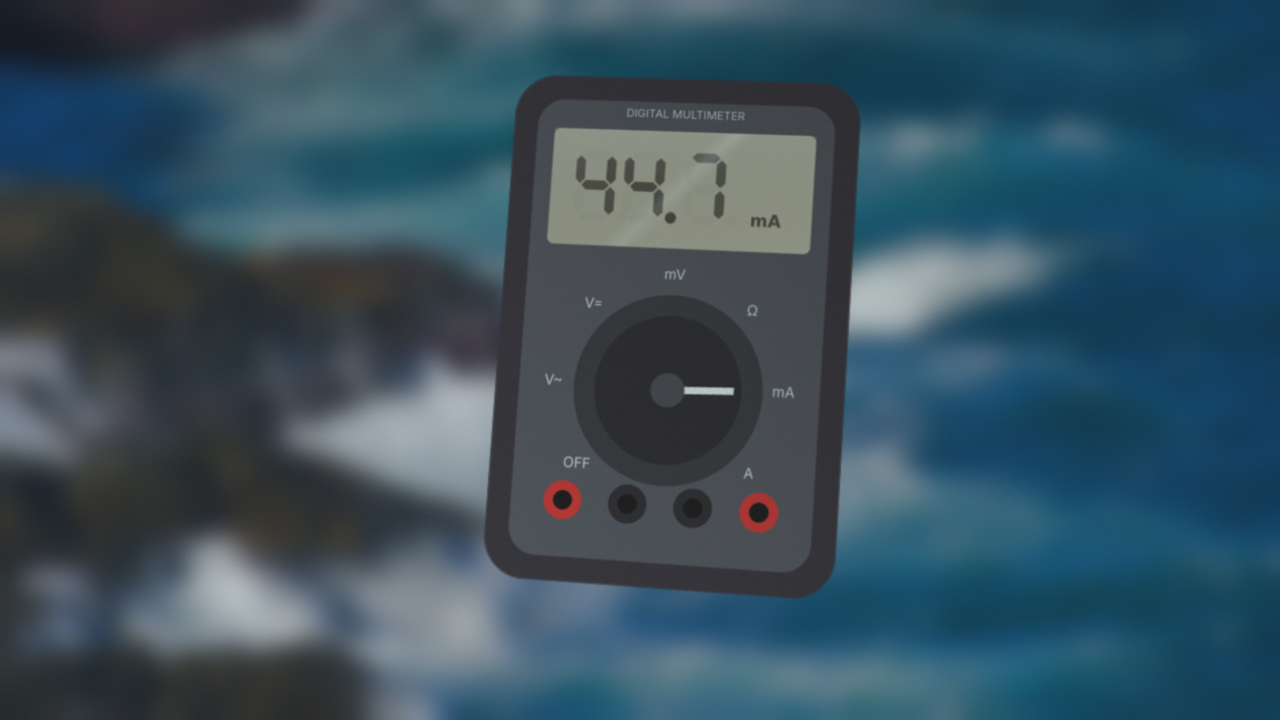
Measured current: 44.7 mA
